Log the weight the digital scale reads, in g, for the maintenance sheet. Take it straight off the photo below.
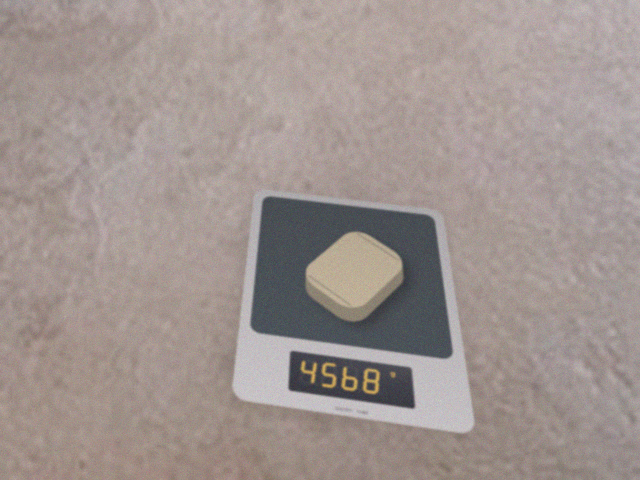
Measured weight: 4568 g
